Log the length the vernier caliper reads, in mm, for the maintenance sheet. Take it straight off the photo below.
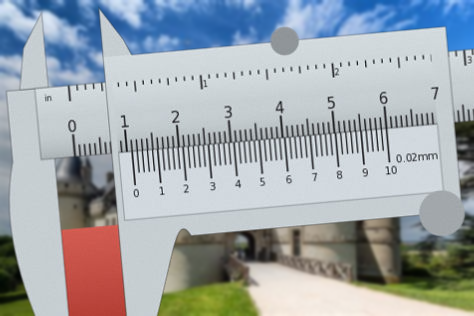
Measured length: 11.0 mm
